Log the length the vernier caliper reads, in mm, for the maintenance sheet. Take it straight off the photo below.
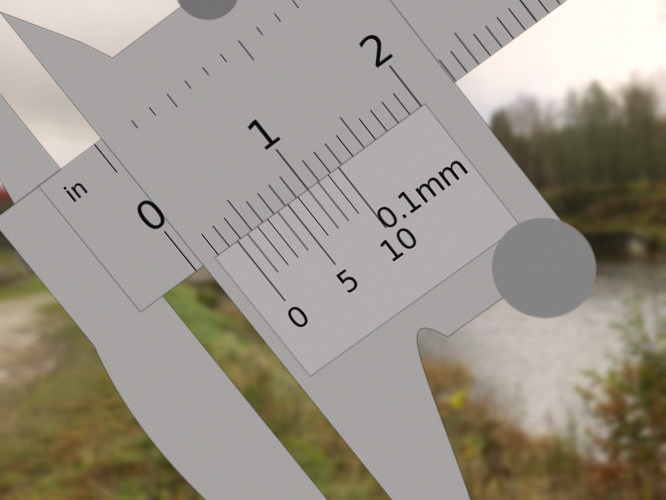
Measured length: 3.7 mm
